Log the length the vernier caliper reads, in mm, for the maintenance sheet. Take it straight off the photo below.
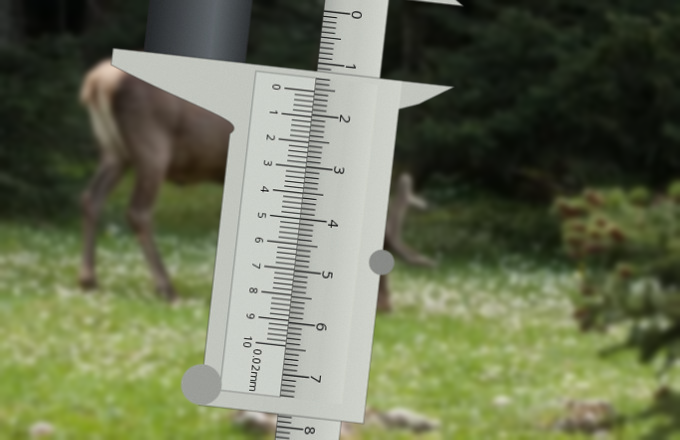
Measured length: 15.5 mm
